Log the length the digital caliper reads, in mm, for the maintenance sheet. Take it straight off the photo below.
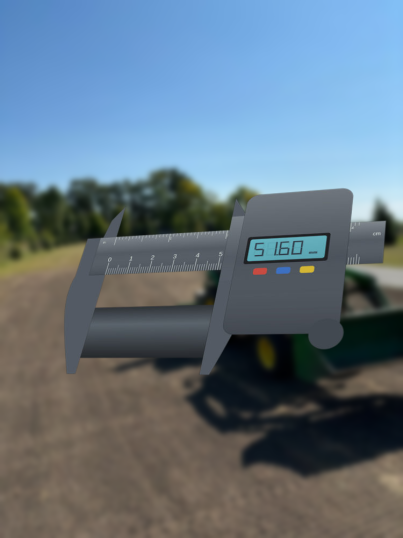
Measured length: 51.60 mm
